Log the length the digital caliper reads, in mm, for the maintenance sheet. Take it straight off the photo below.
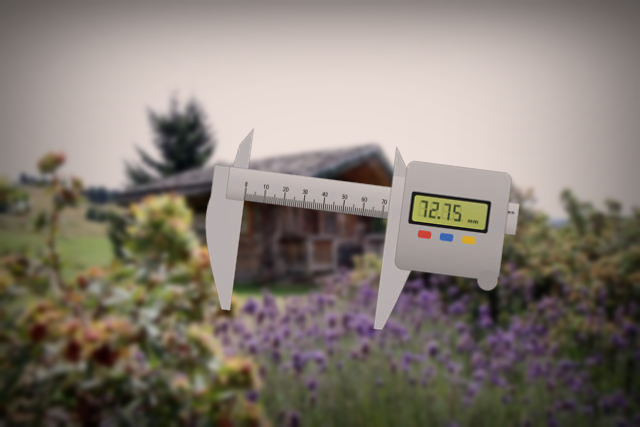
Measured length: 72.75 mm
